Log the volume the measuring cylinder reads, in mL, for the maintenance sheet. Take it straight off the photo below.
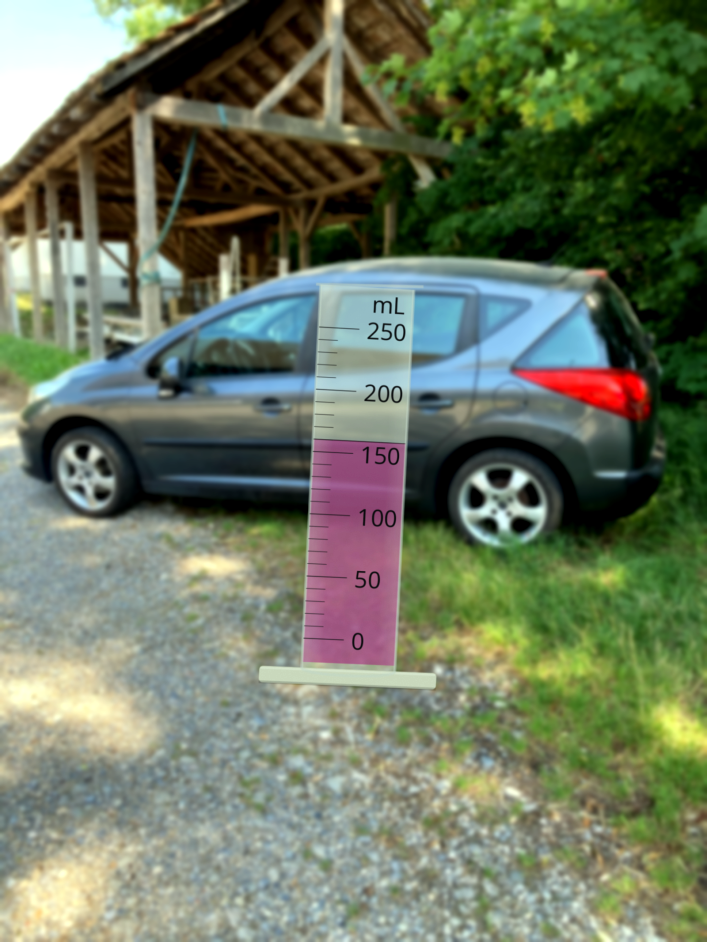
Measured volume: 160 mL
